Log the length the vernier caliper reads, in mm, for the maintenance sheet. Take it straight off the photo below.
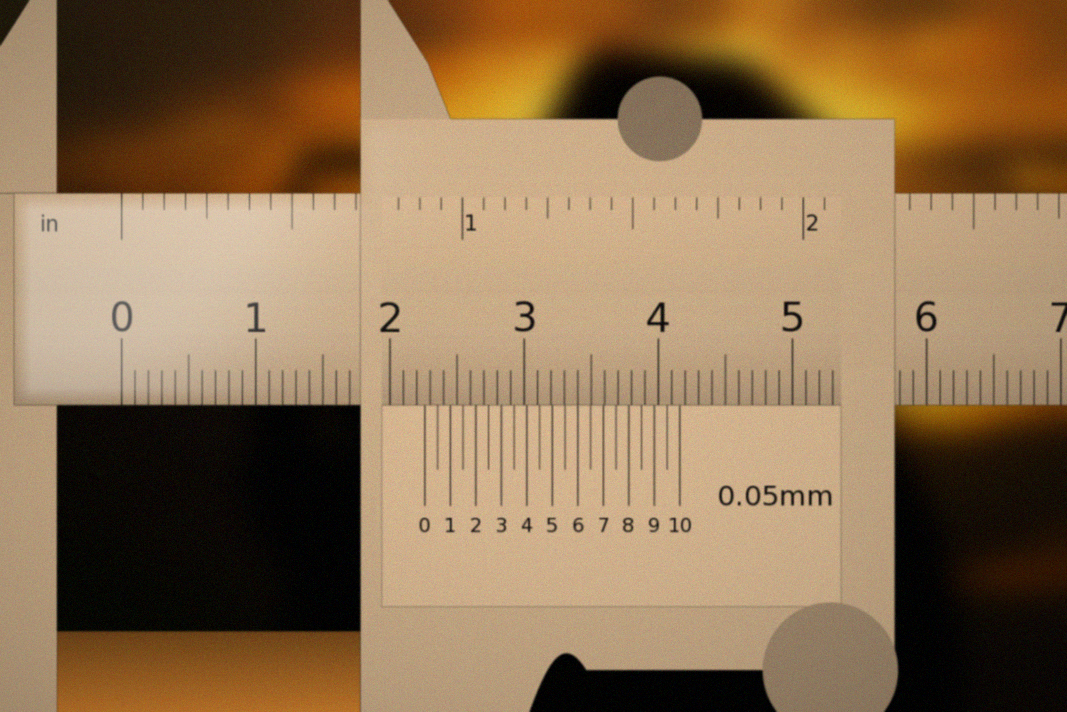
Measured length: 22.6 mm
